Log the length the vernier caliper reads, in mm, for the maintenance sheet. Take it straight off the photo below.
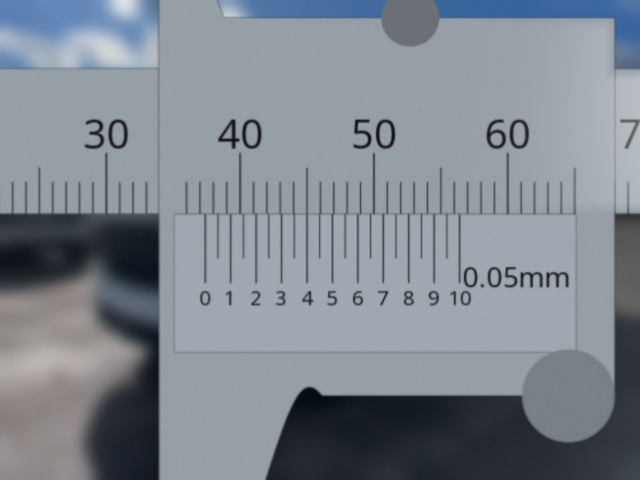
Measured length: 37.4 mm
